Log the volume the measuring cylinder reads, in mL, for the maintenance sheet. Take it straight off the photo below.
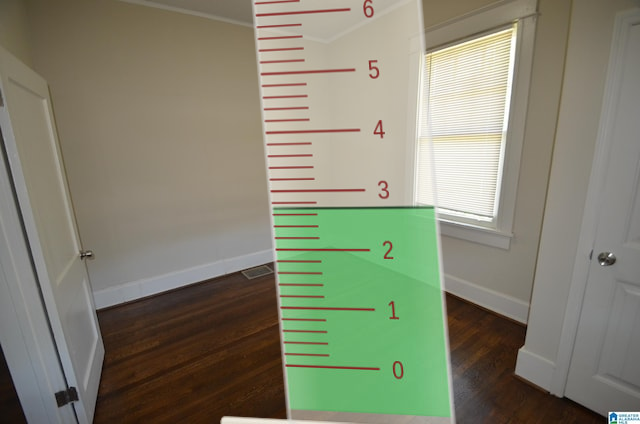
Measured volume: 2.7 mL
